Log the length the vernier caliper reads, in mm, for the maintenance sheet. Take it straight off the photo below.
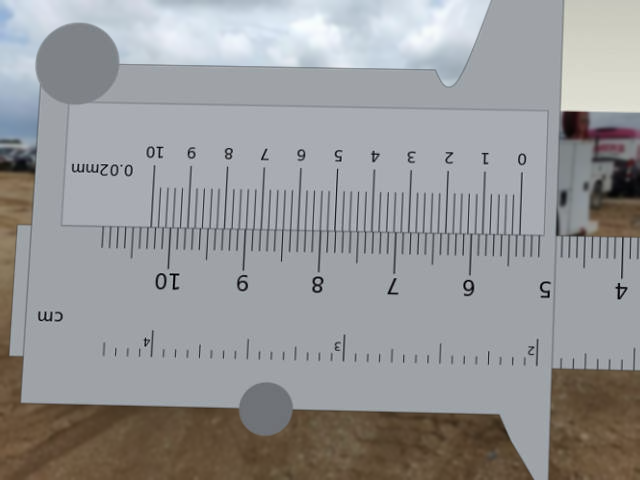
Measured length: 53.6 mm
